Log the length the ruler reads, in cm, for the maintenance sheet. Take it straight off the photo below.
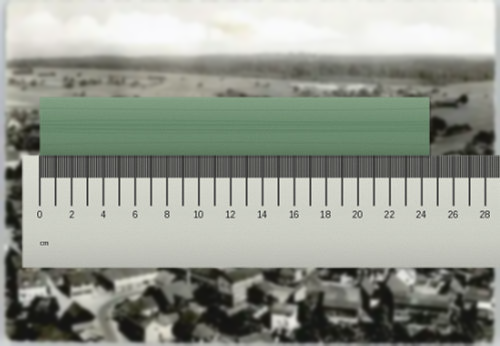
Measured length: 24.5 cm
